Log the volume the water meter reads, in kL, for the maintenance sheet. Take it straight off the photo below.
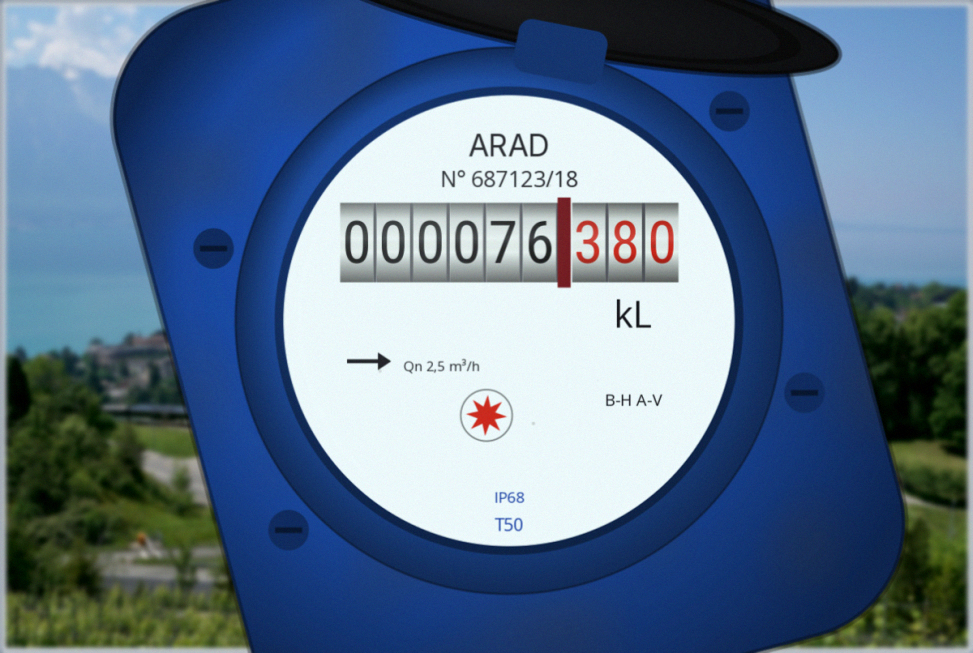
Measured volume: 76.380 kL
